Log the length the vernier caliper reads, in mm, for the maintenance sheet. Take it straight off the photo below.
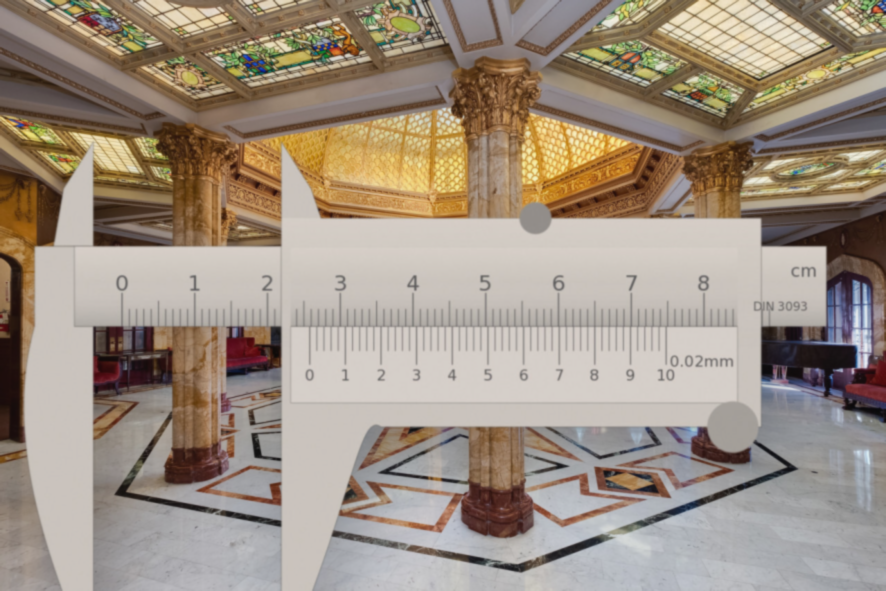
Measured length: 25.8 mm
